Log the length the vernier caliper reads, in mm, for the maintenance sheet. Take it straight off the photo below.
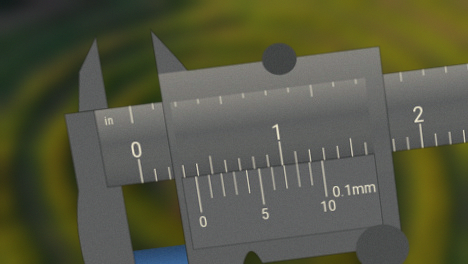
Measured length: 3.8 mm
